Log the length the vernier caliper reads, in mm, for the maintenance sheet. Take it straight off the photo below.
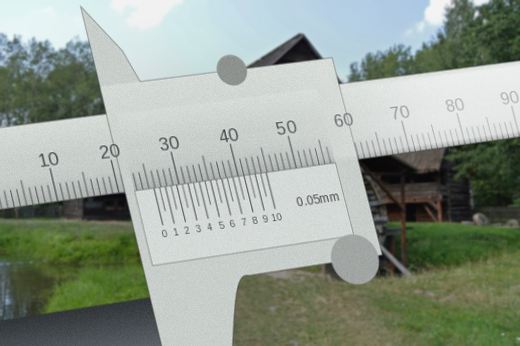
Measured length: 25.8 mm
